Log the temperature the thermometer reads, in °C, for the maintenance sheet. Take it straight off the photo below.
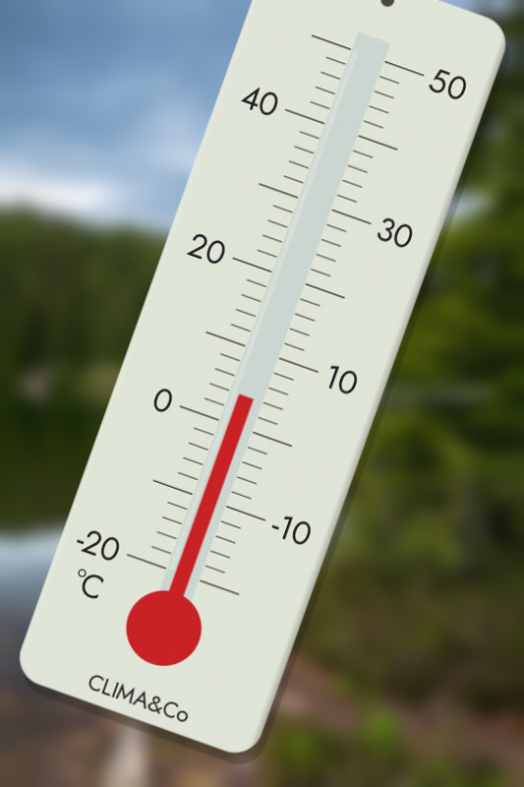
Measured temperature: 4 °C
